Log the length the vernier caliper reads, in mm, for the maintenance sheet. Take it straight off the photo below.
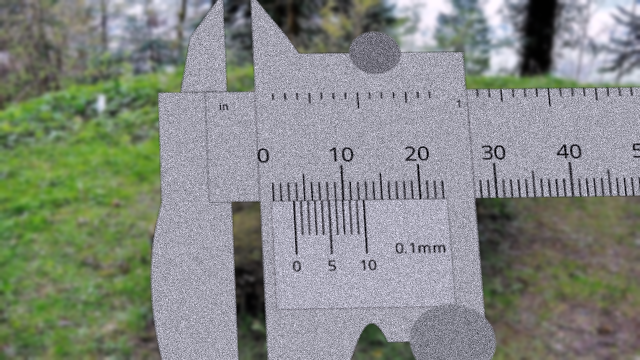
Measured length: 3.6 mm
